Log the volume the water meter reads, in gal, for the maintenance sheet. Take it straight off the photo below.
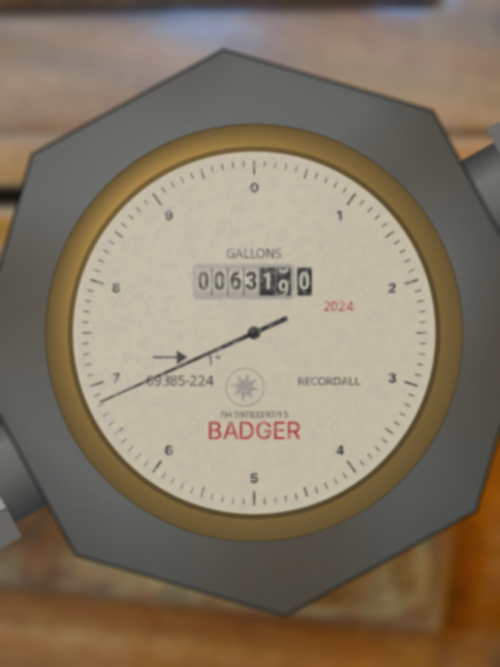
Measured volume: 63186.8 gal
